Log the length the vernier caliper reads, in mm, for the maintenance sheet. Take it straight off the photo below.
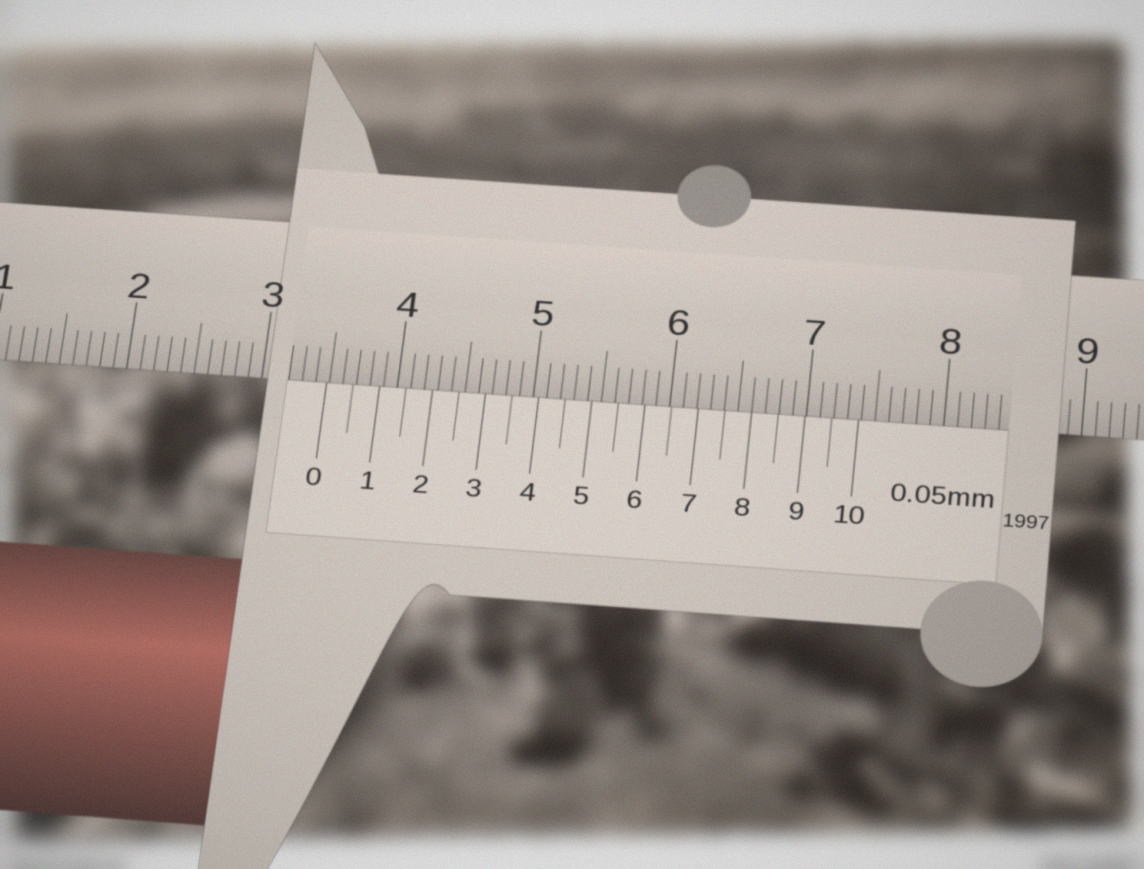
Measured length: 34.8 mm
